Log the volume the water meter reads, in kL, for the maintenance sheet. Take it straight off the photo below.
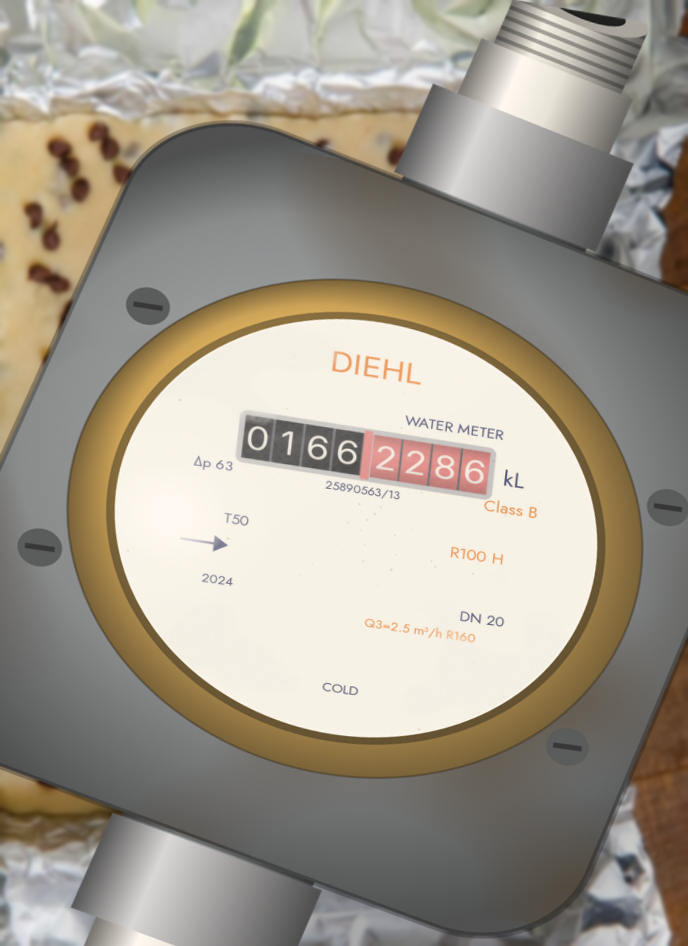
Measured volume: 166.2286 kL
